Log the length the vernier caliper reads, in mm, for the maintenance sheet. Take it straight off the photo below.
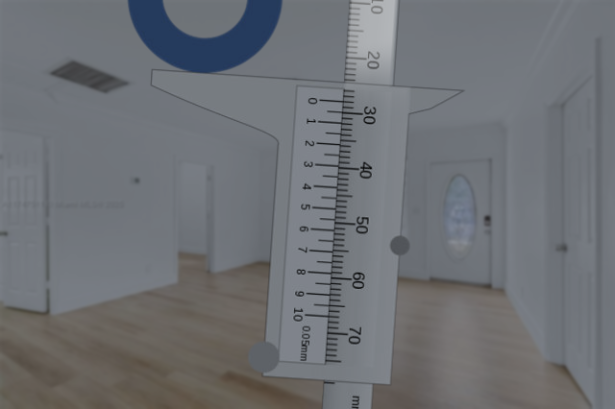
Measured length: 28.0 mm
